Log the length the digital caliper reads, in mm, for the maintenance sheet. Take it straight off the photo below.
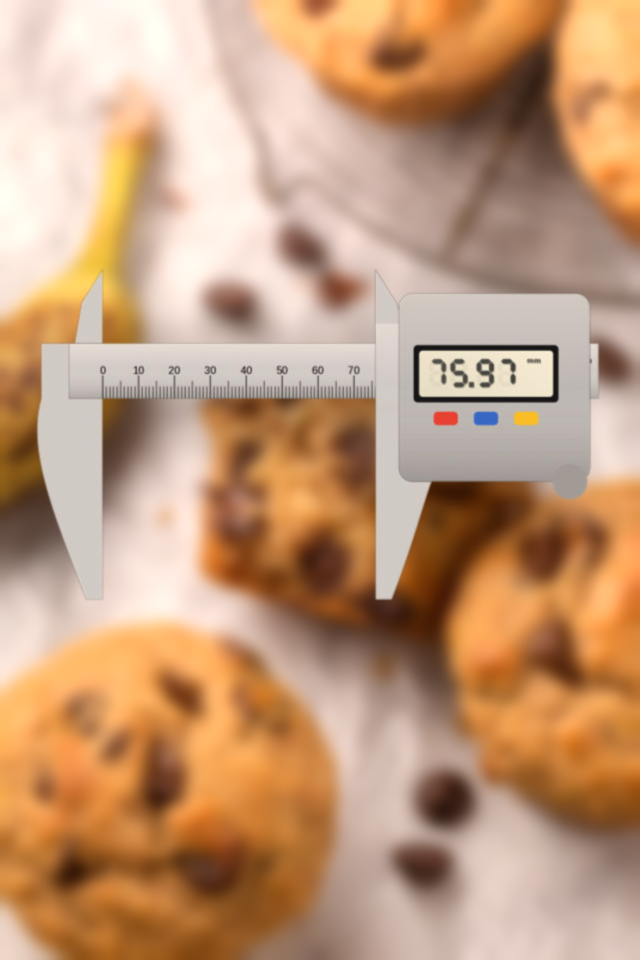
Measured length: 75.97 mm
